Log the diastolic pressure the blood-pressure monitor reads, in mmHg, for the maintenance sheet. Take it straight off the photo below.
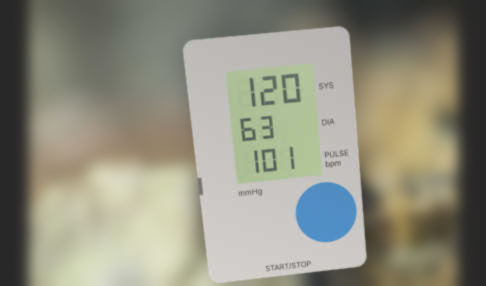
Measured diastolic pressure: 63 mmHg
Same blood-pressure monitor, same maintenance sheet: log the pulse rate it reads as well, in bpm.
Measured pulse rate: 101 bpm
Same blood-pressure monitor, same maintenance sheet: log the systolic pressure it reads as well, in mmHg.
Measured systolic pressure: 120 mmHg
